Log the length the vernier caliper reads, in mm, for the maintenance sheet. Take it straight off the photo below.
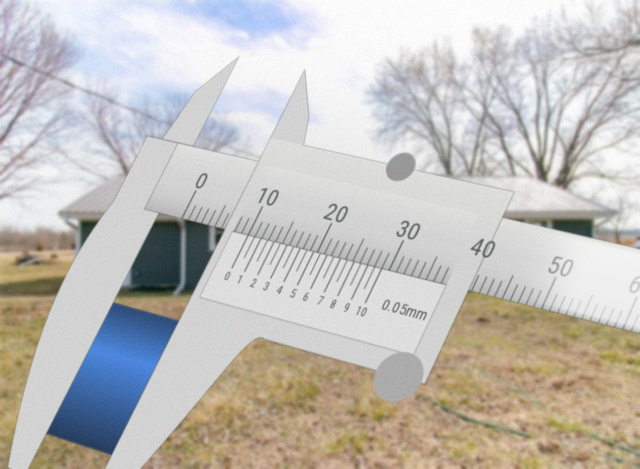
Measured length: 10.0 mm
